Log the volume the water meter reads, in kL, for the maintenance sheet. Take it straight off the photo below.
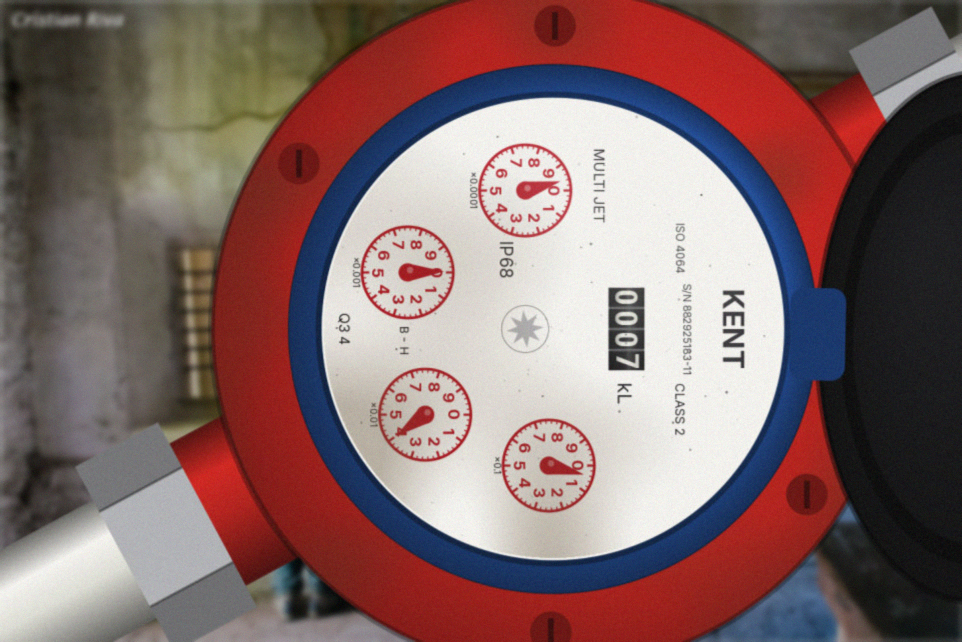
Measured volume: 7.0399 kL
